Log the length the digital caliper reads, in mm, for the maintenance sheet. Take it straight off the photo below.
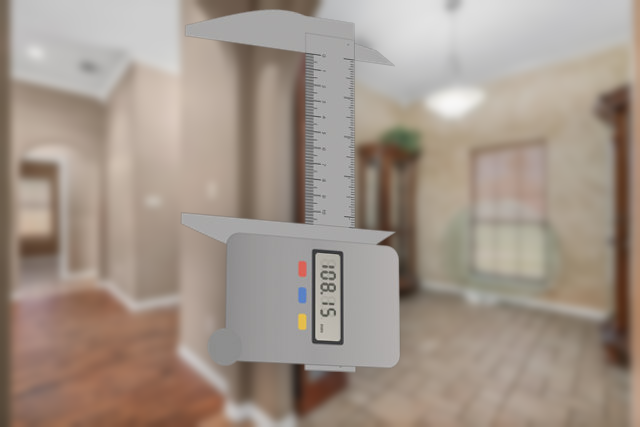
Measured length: 108.15 mm
